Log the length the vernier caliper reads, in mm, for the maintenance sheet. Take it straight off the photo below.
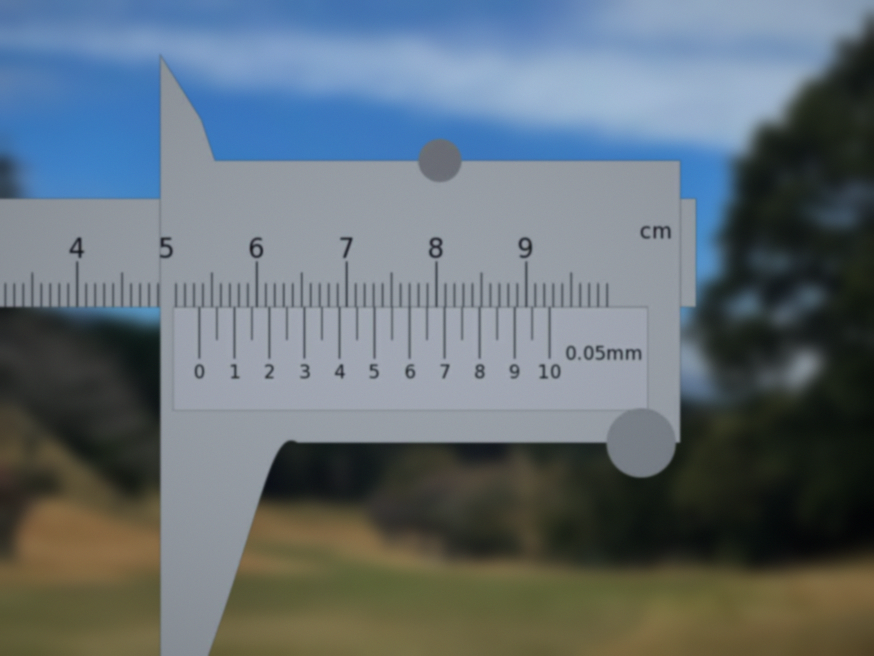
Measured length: 53.6 mm
